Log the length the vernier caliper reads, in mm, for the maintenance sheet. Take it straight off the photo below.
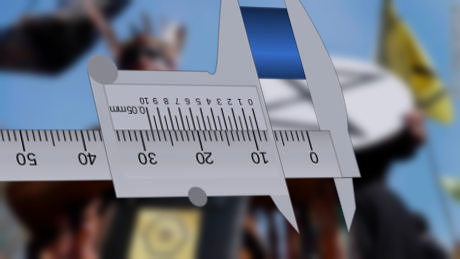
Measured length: 9.0 mm
